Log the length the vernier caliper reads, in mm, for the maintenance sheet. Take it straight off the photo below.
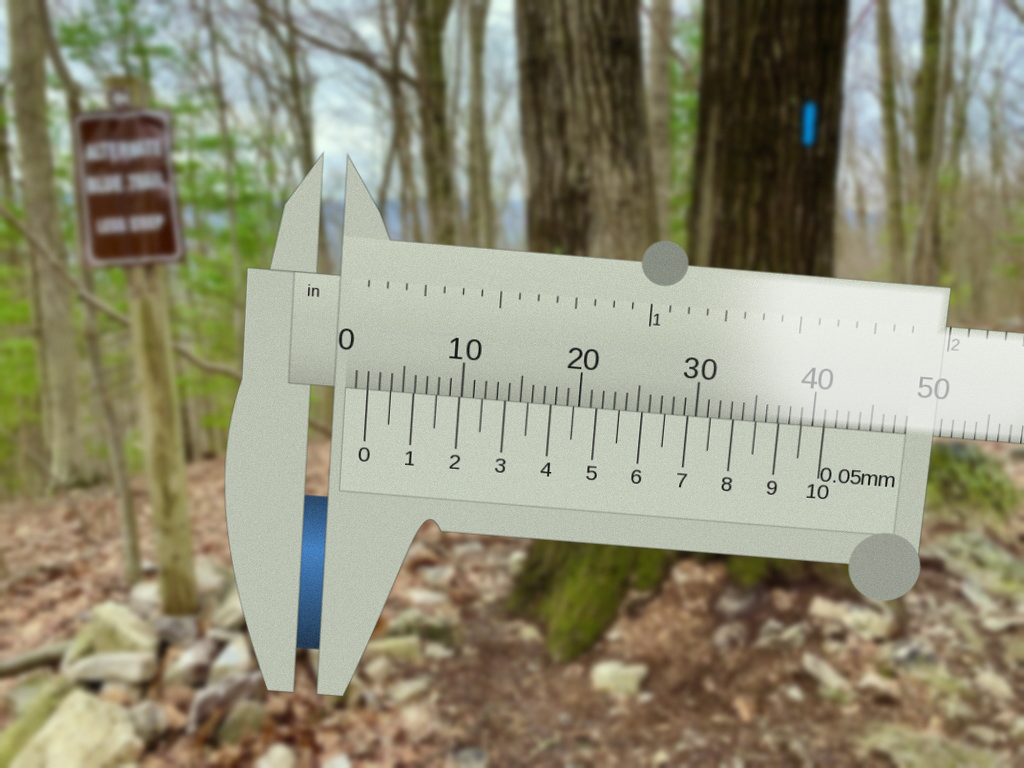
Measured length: 2.0 mm
